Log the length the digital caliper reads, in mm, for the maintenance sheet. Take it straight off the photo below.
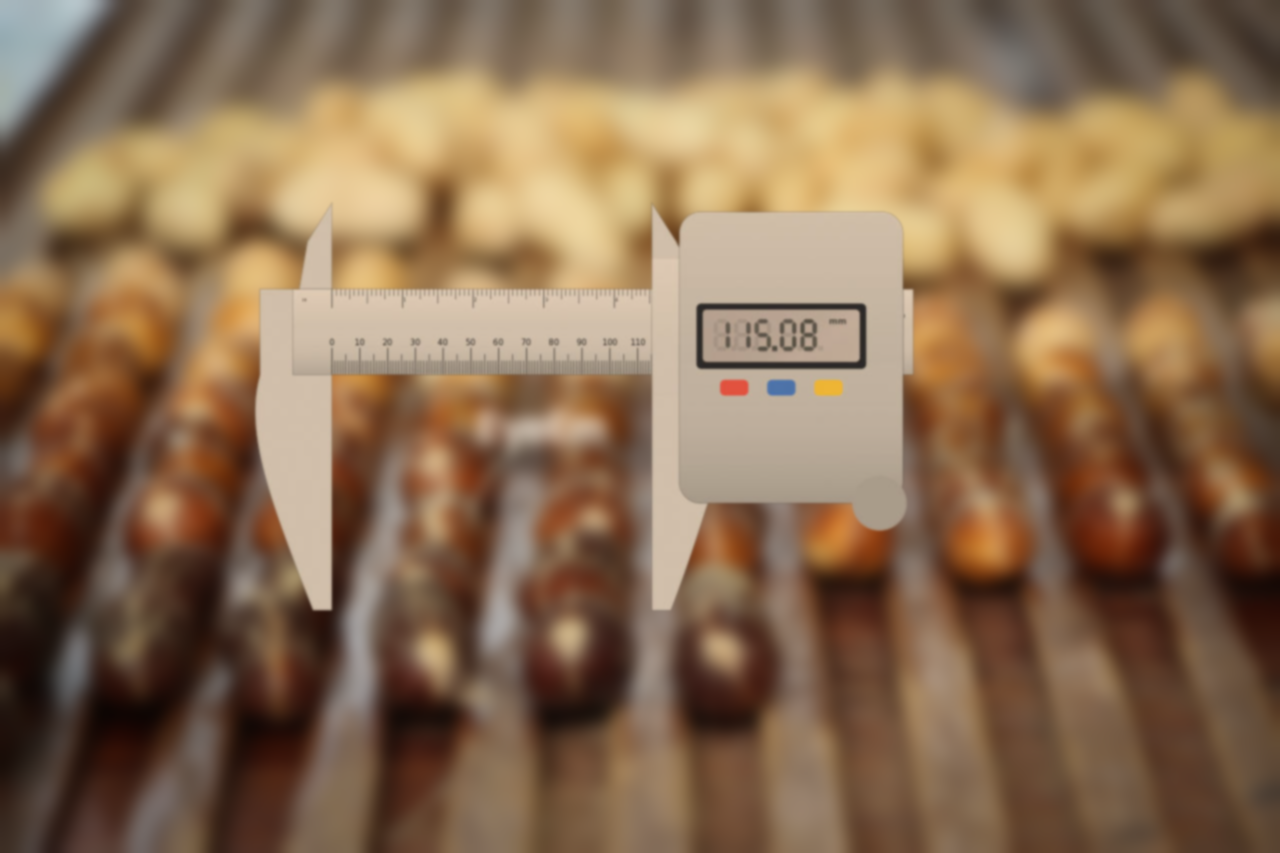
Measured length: 115.08 mm
